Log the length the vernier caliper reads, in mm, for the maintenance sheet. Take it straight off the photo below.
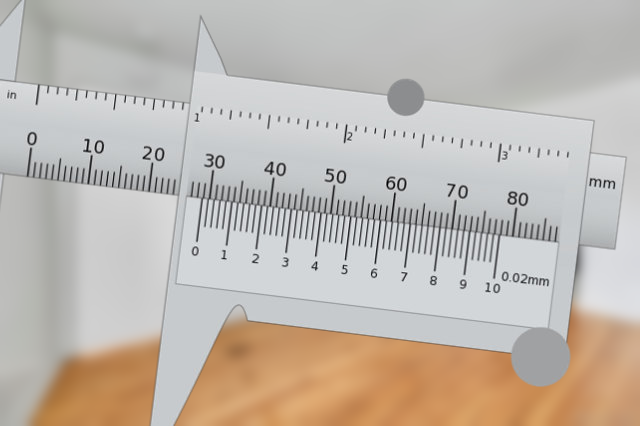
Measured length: 28.8 mm
